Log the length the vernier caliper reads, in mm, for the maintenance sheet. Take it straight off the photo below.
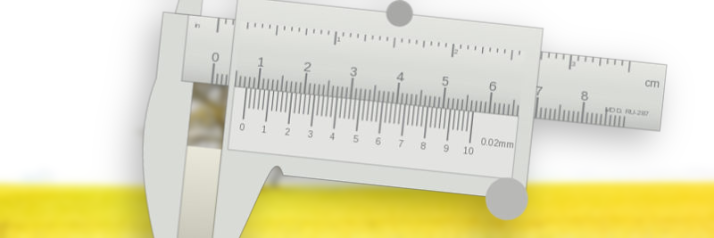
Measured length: 7.5 mm
